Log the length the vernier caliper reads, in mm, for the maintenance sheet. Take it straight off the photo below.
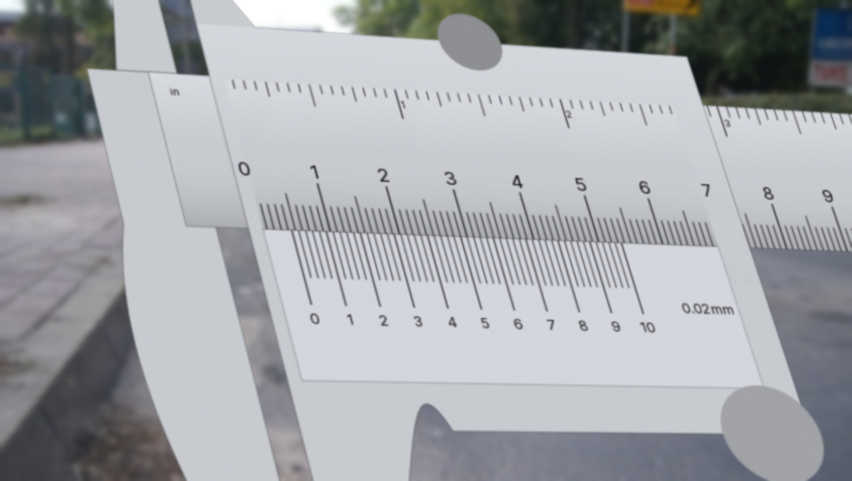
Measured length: 4.5 mm
